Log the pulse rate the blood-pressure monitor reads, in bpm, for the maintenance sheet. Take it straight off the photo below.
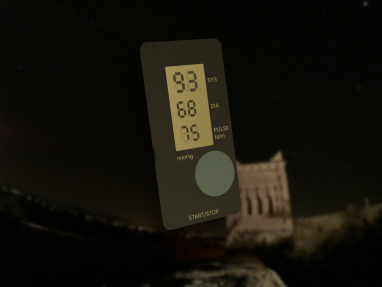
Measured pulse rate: 75 bpm
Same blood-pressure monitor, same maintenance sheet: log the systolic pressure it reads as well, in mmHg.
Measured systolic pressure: 93 mmHg
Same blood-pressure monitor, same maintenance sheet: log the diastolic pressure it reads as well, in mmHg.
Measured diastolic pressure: 68 mmHg
